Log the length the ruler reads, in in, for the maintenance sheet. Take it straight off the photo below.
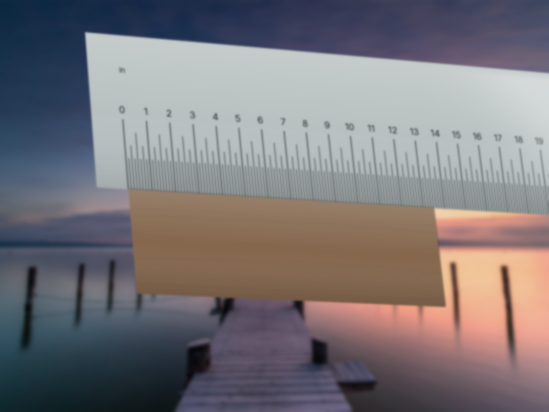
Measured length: 13.5 in
